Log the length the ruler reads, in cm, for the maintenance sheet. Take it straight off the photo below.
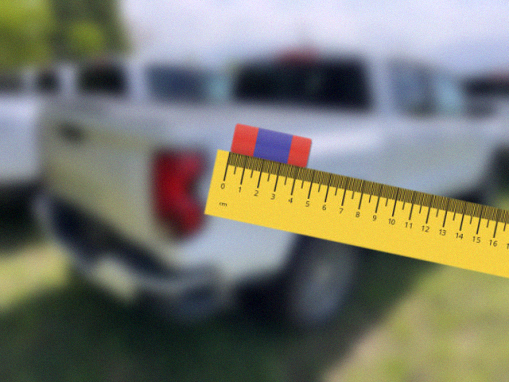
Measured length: 4.5 cm
